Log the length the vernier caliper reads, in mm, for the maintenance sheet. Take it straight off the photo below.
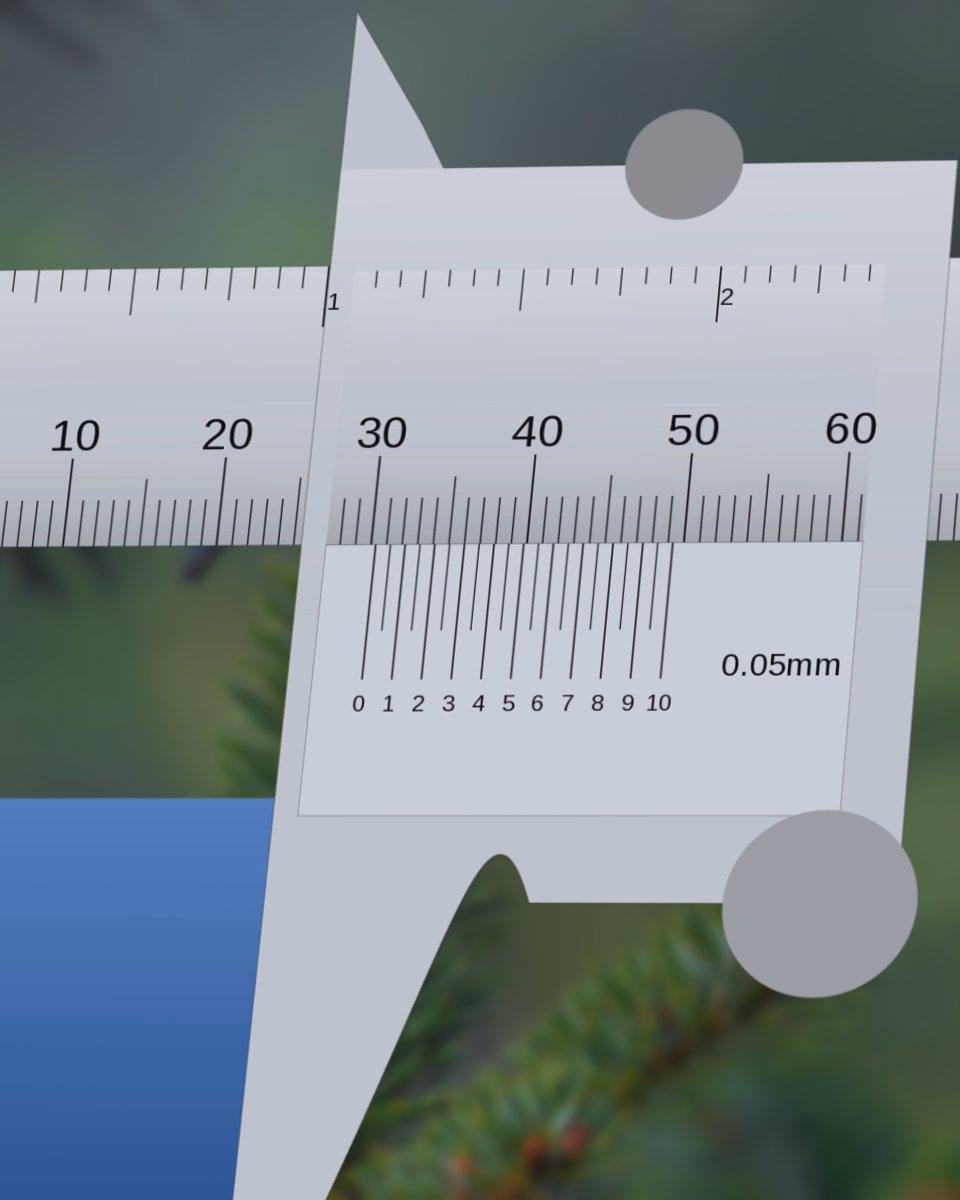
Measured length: 30.3 mm
